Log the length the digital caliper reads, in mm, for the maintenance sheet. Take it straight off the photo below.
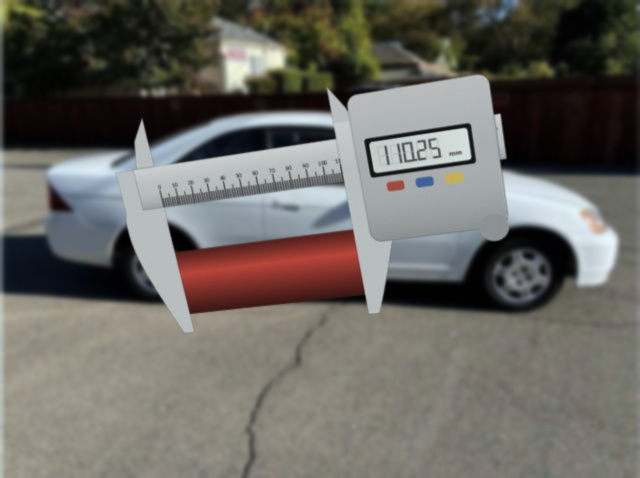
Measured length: 110.25 mm
